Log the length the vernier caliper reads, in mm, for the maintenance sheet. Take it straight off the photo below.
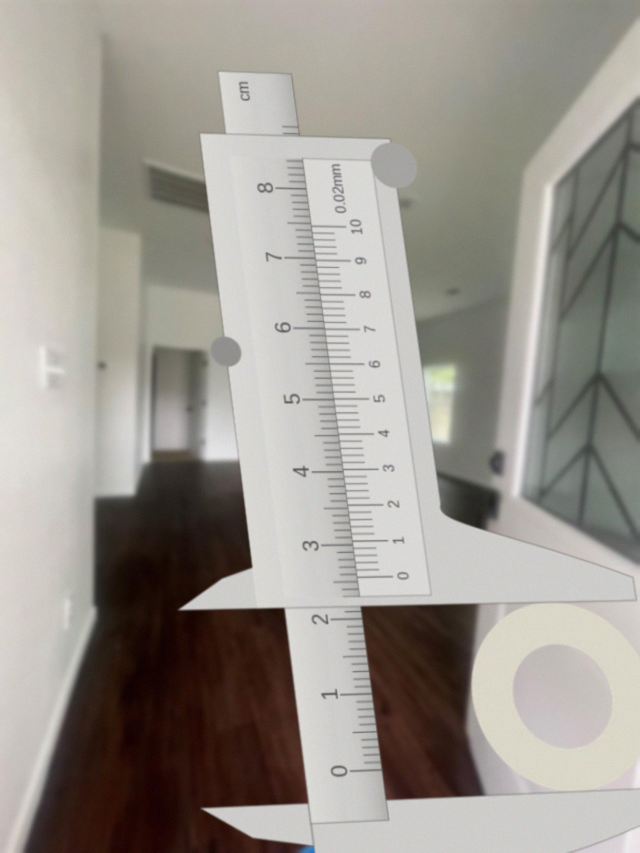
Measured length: 25.6 mm
